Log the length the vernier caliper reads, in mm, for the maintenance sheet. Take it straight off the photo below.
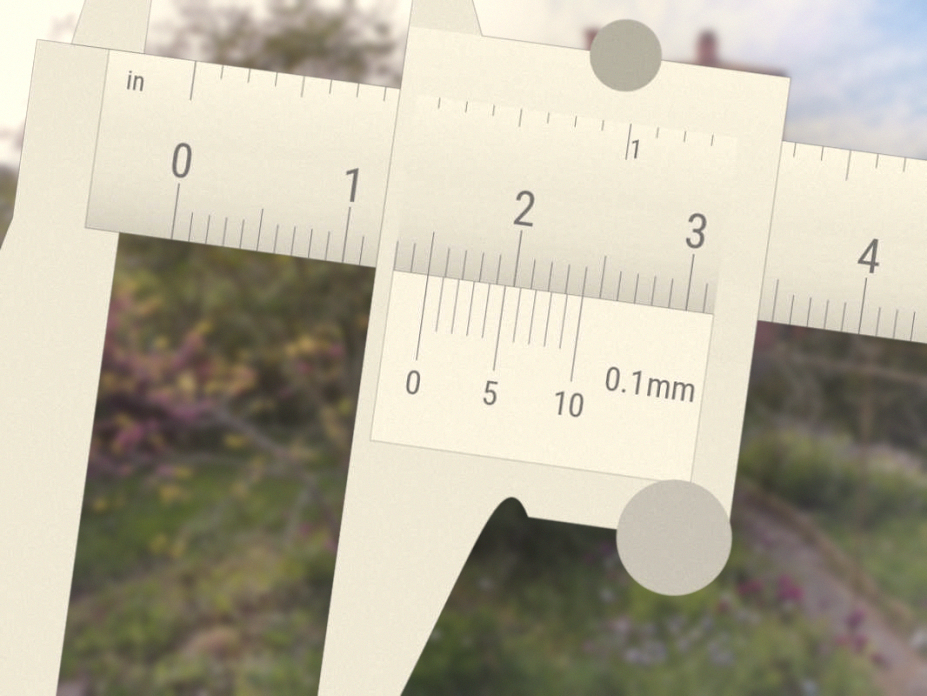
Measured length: 15.0 mm
